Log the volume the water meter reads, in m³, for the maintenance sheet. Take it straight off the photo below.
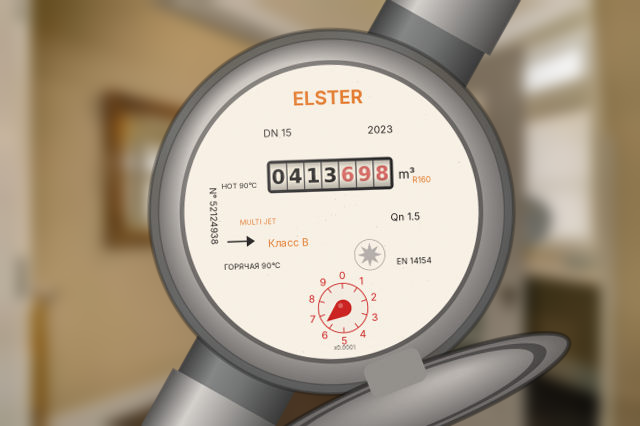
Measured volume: 413.6986 m³
